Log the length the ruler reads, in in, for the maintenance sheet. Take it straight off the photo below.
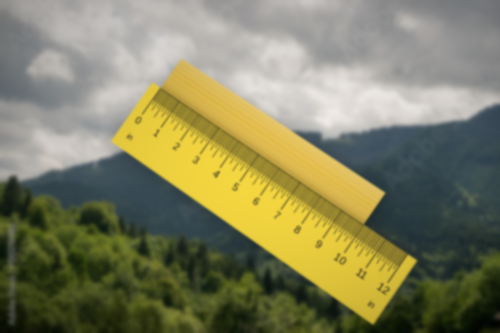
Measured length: 10 in
